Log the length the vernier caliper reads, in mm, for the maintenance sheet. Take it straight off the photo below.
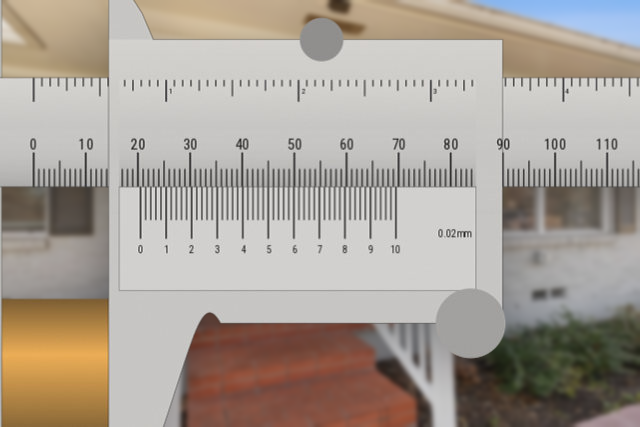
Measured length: 20.5 mm
